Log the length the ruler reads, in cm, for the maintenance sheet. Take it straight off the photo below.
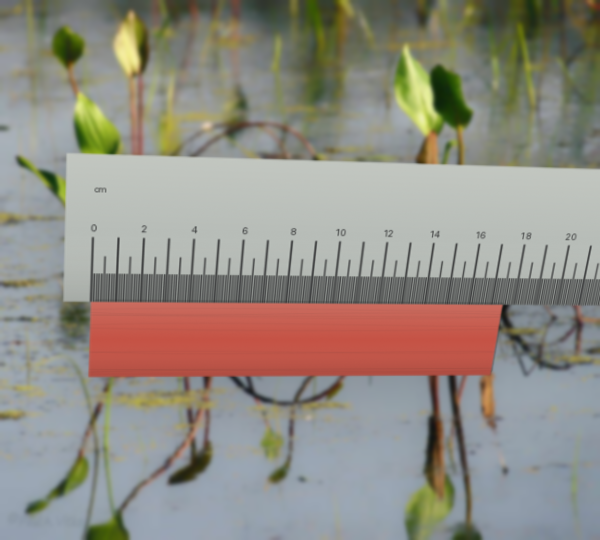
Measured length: 17.5 cm
